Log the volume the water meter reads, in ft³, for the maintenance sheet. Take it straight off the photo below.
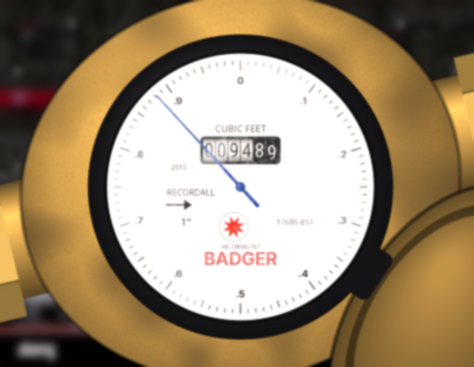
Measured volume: 9488.88 ft³
